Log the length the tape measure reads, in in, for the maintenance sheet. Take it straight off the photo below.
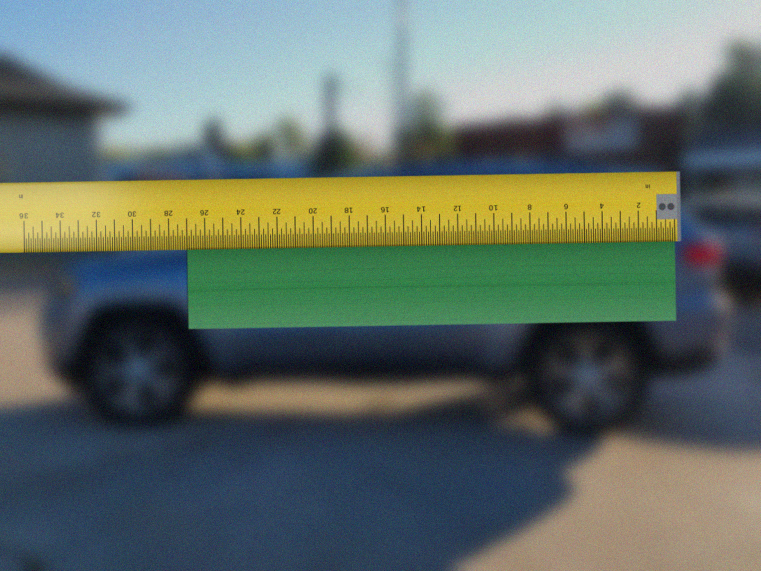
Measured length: 27 in
